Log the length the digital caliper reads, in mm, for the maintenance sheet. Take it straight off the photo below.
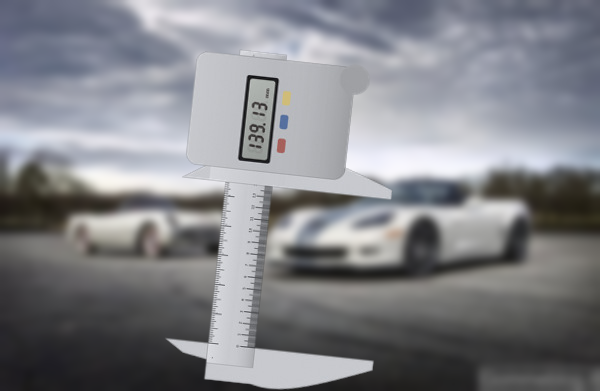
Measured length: 139.13 mm
